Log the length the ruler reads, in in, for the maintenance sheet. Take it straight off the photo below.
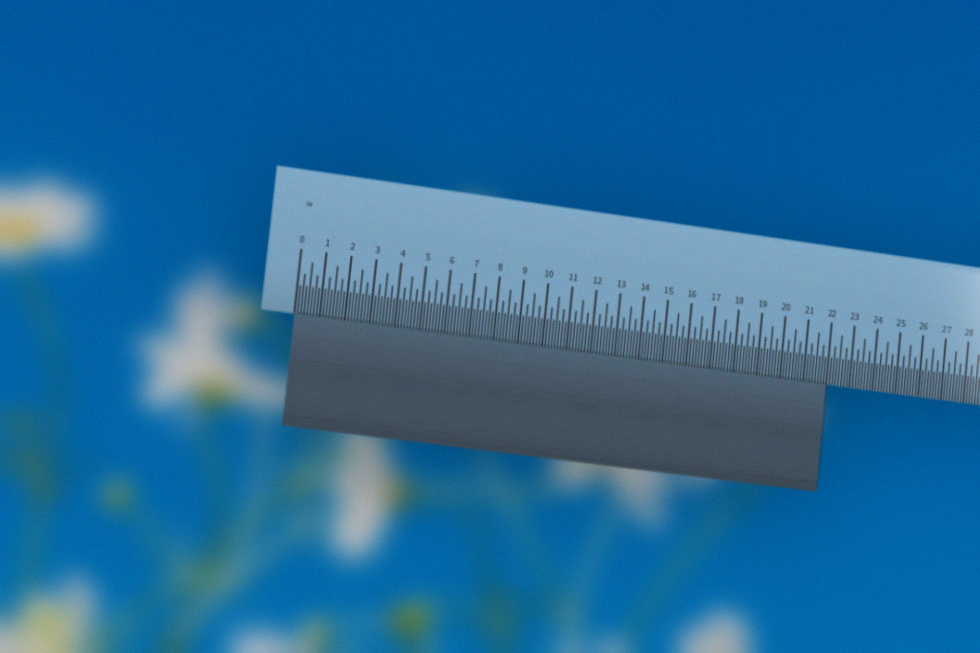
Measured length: 22 in
